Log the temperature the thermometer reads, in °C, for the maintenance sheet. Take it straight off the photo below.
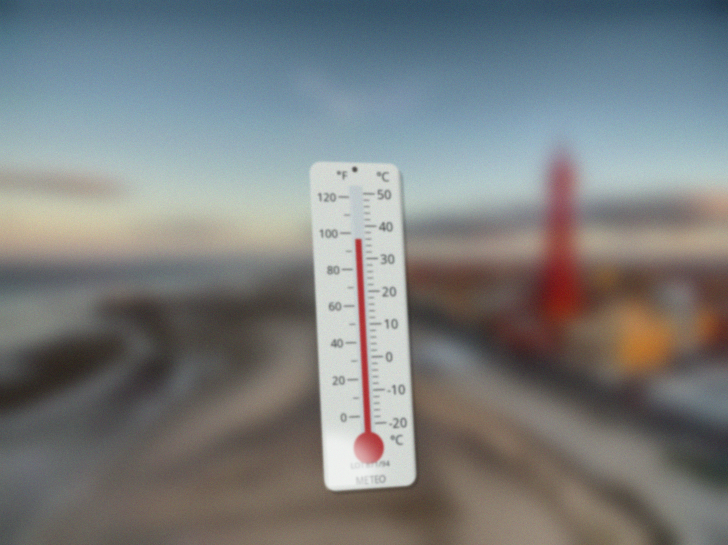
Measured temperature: 36 °C
